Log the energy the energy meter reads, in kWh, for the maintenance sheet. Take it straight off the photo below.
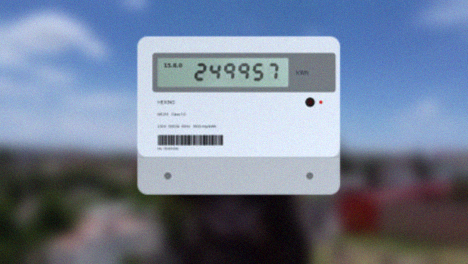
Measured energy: 249957 kWh
